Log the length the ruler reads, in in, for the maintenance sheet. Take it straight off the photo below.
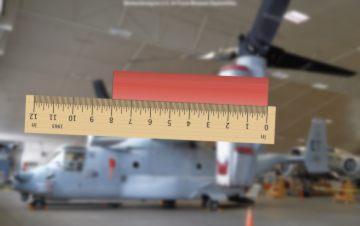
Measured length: 8 in
